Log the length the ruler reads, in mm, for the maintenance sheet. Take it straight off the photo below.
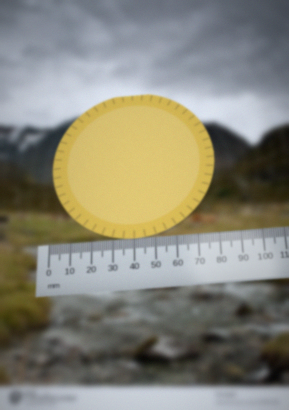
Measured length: 80 mm
